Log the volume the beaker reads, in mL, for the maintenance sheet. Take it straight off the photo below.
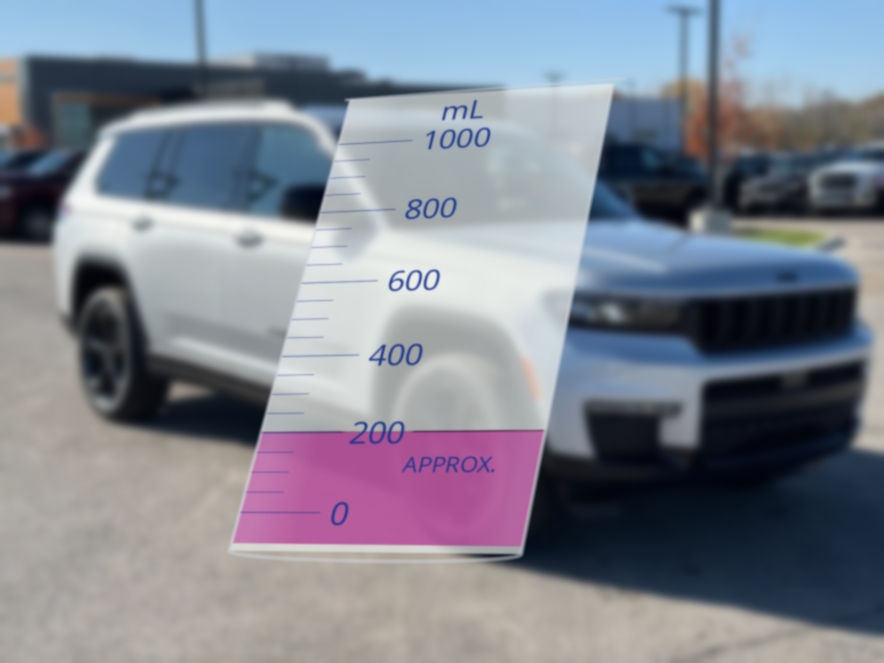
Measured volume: 200 mL
